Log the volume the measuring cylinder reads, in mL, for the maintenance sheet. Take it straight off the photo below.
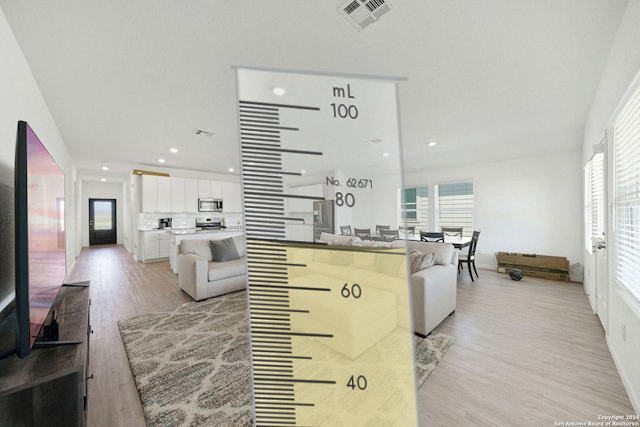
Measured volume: 69 mL
